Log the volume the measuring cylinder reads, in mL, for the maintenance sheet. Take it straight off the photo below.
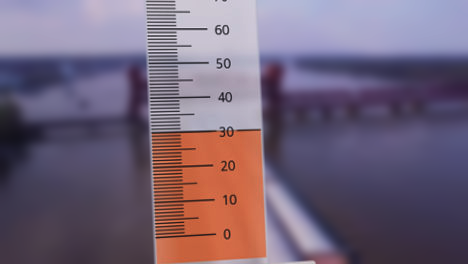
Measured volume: 30 mL
